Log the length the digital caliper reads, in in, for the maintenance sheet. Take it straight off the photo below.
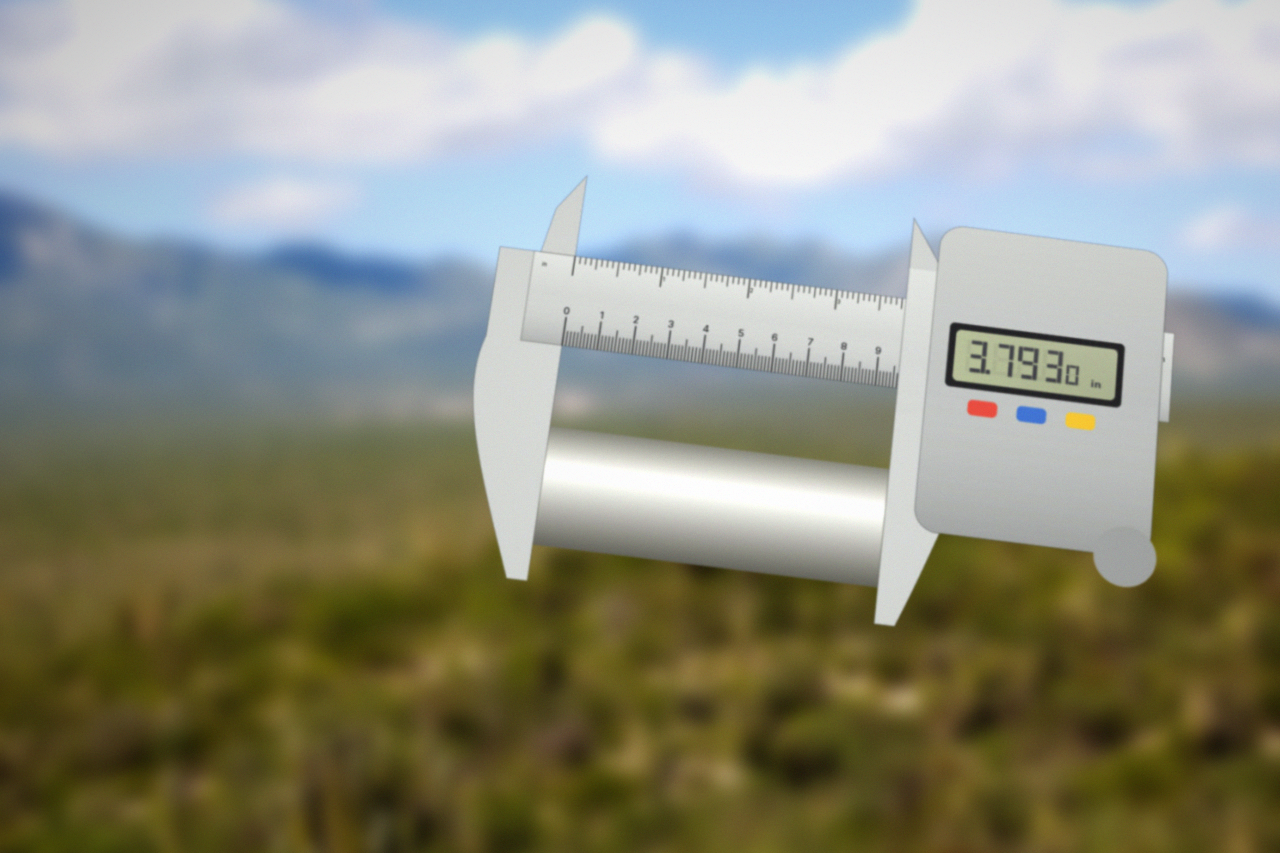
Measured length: 3.7930 in
